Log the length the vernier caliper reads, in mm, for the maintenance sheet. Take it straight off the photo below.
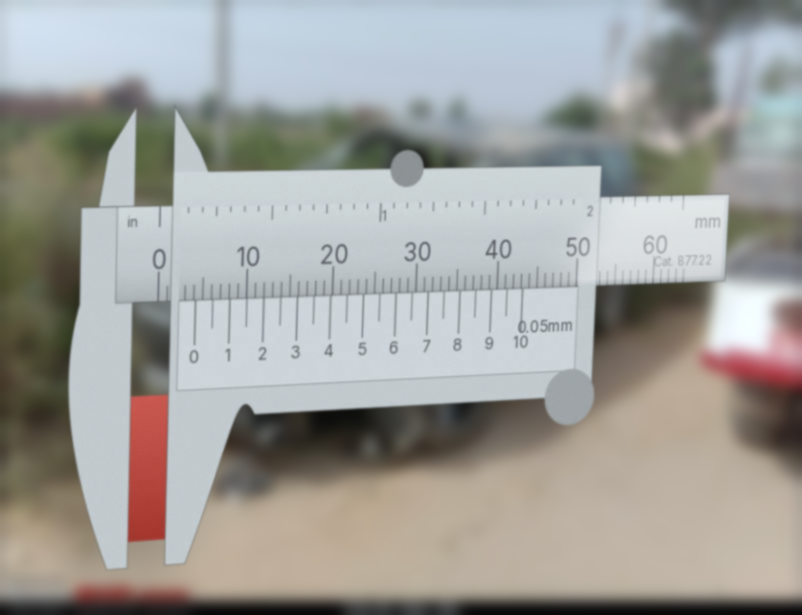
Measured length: 4.2 mm
